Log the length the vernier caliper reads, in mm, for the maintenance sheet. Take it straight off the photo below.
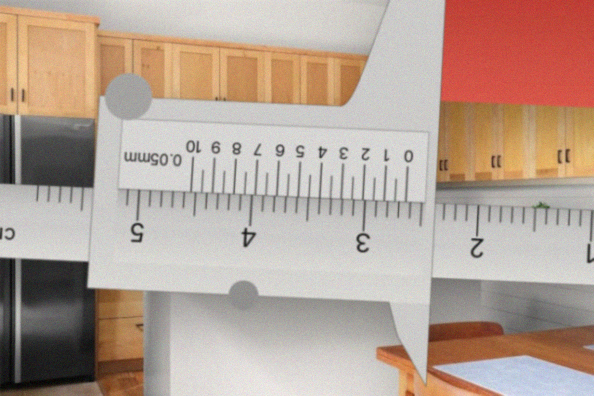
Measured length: 26.4 mm
